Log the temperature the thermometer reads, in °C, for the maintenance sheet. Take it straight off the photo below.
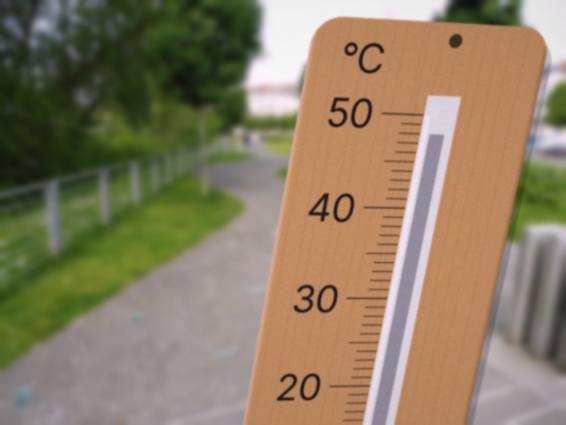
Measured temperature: 48 °C
